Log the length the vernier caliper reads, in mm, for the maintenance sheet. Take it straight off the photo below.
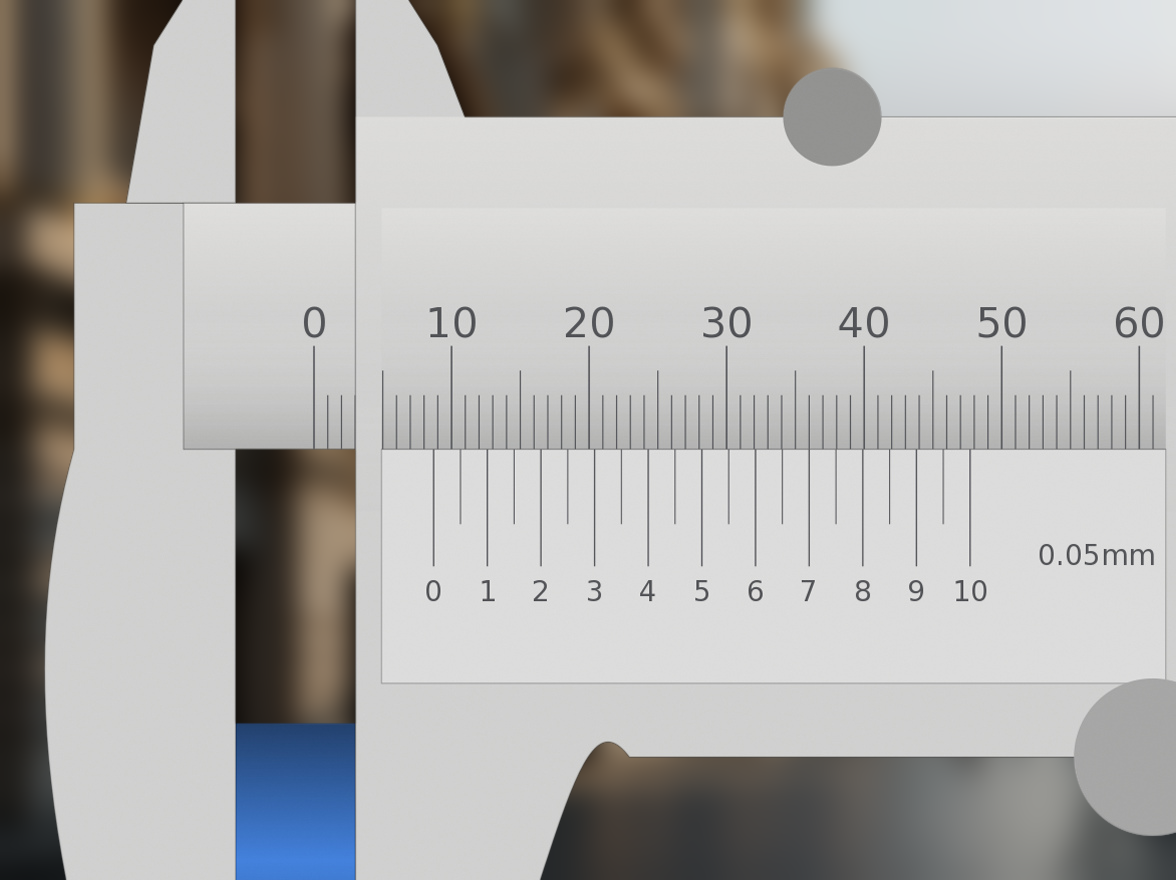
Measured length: 8.7 mm
